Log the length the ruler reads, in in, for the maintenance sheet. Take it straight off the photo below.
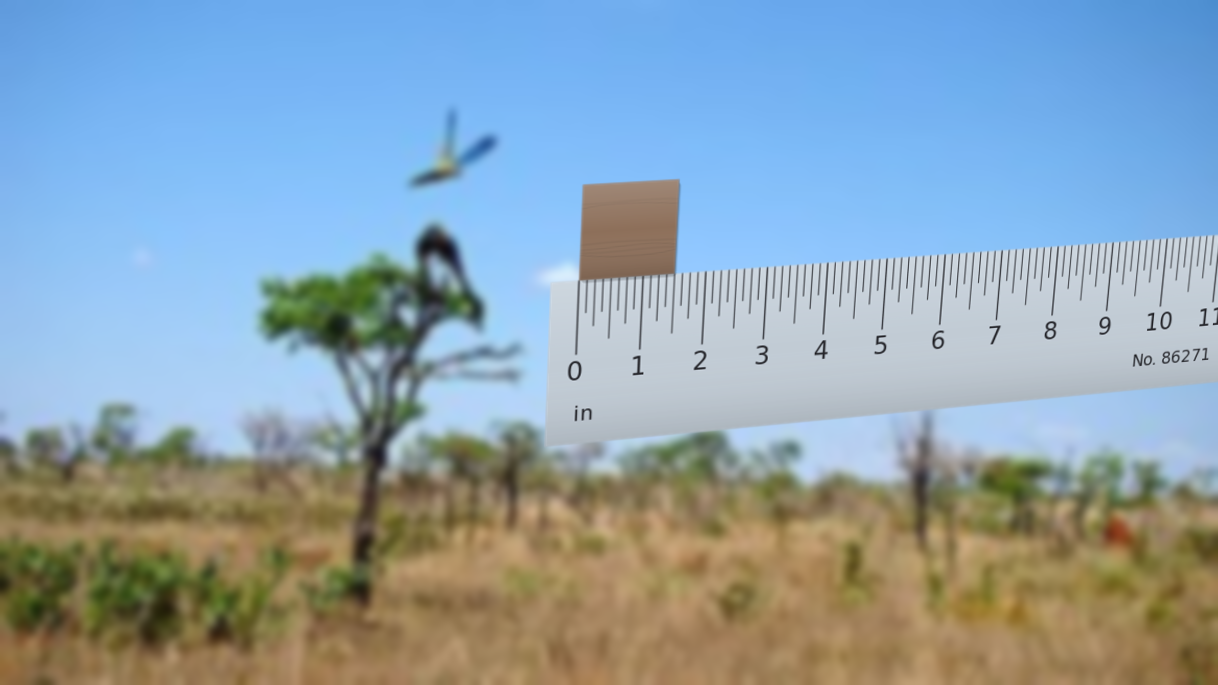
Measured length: 1.5 in
